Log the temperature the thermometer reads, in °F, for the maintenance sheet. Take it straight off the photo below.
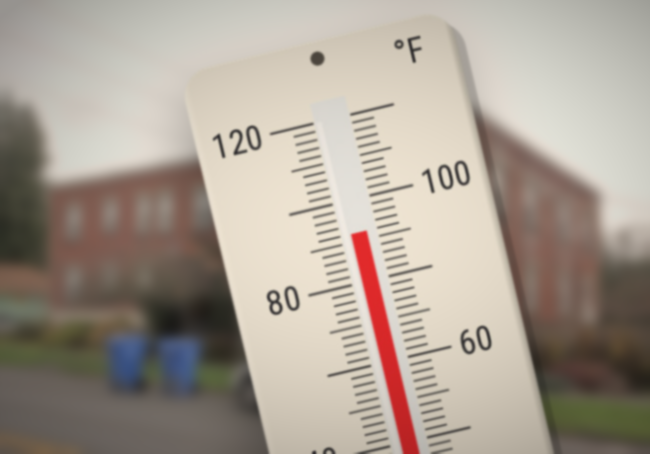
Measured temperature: 92 °F
